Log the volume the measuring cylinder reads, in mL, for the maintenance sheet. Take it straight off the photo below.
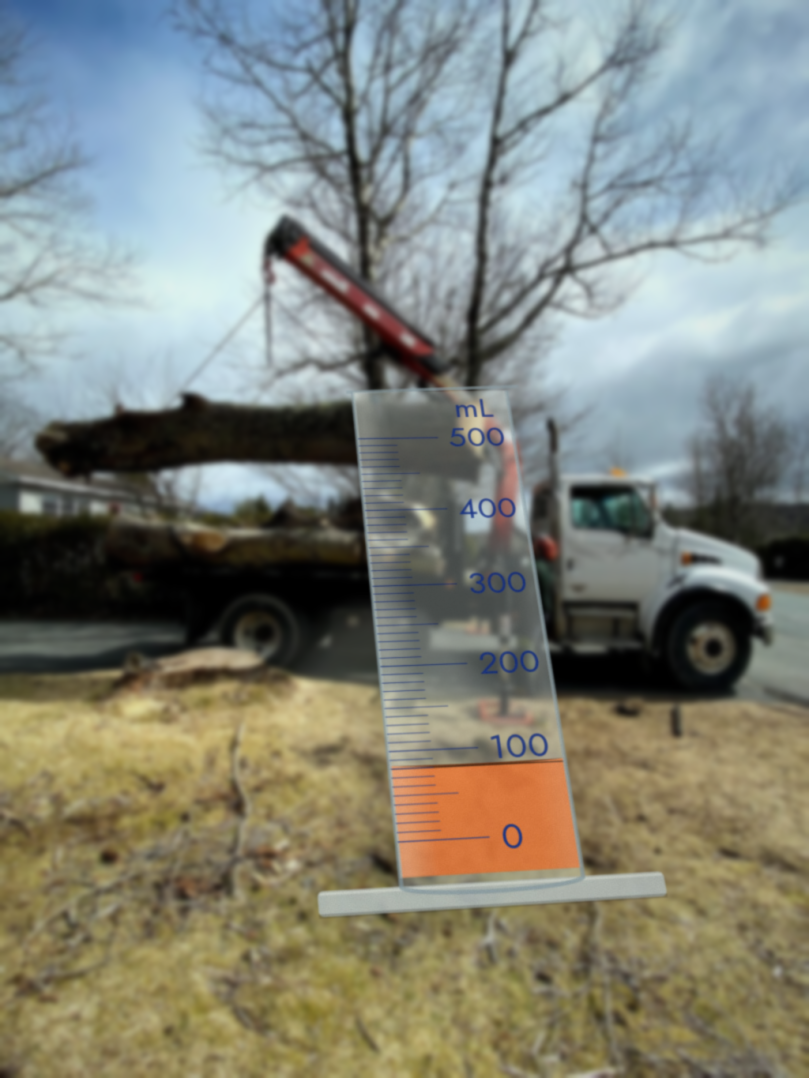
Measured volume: 80 mL
